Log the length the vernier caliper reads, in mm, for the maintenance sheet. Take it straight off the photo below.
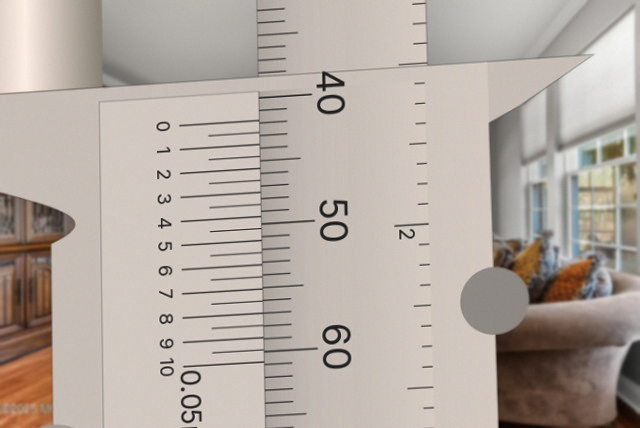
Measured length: 41.8 mm
